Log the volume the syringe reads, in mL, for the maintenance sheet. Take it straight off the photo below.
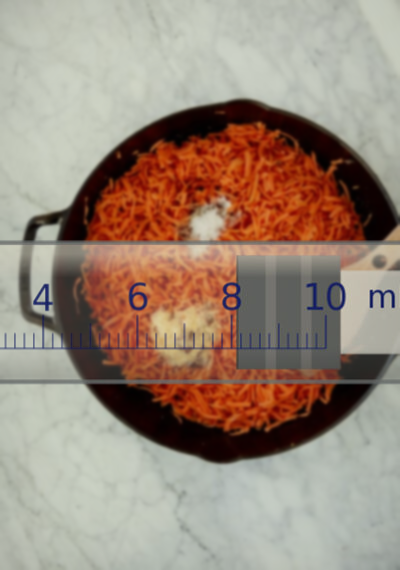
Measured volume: 8.1 mL
